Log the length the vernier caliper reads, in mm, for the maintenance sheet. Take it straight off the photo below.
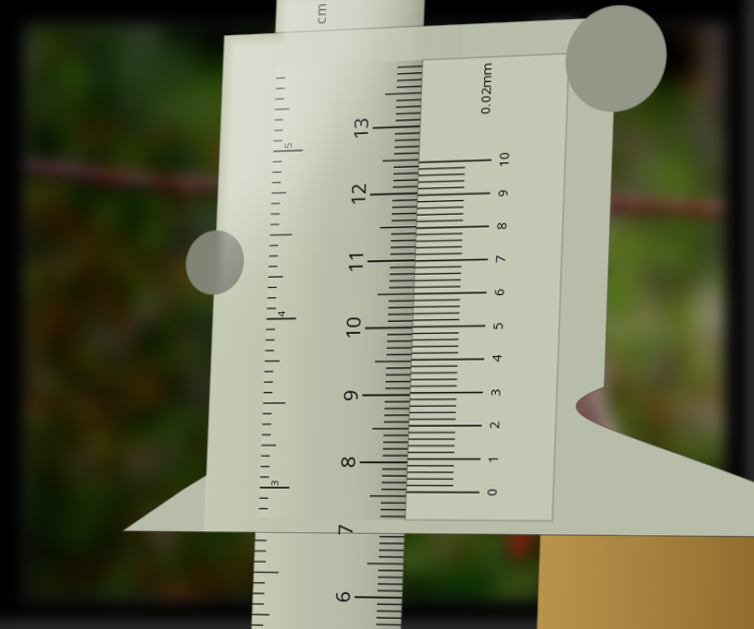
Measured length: 75.6 mm
